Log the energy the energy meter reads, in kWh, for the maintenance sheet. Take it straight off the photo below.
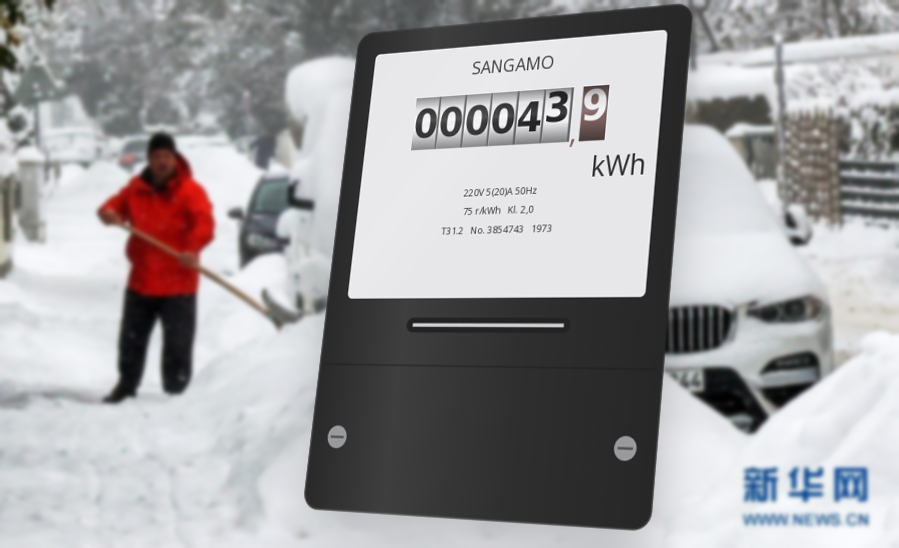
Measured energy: 43.9 kWh
